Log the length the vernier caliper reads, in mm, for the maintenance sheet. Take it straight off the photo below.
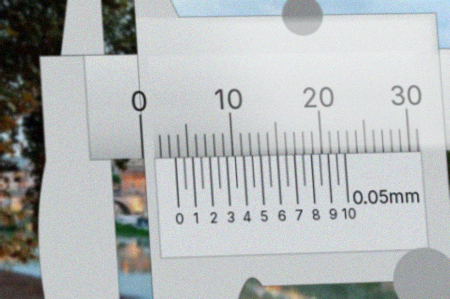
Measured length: 3.6 mm
